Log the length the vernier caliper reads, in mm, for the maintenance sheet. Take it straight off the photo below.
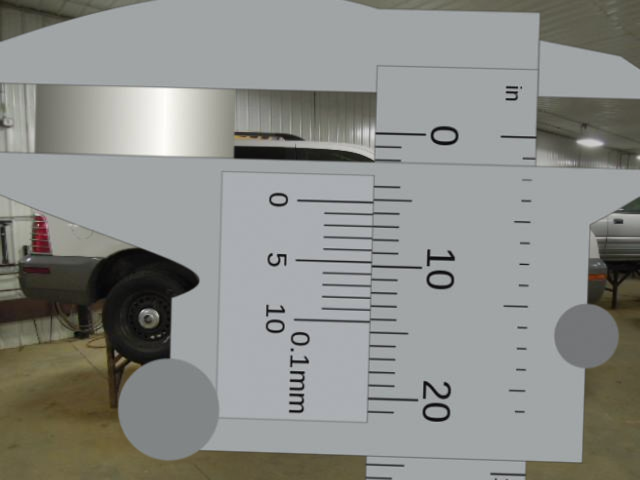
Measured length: 5.2 mm
